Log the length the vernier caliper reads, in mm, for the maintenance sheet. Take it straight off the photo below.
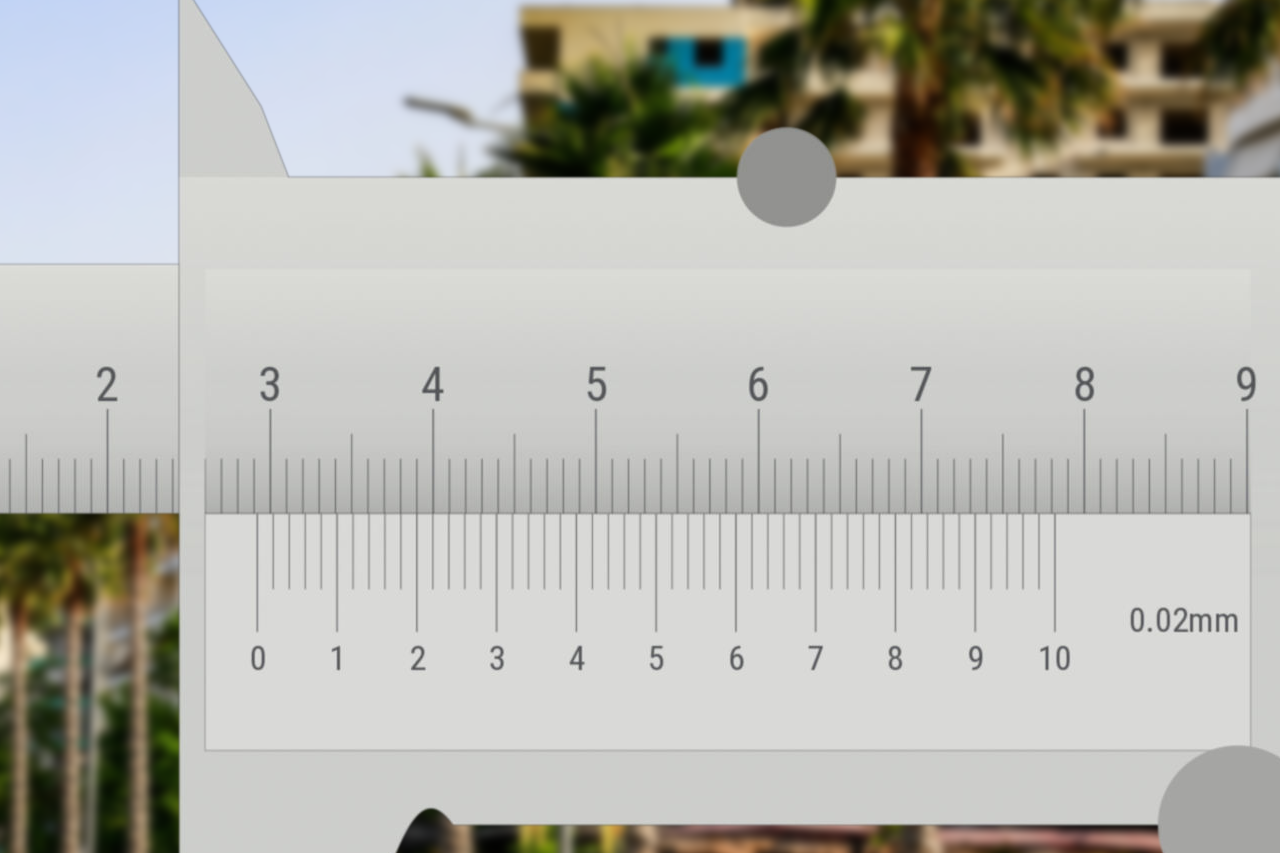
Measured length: 29.2 mm
